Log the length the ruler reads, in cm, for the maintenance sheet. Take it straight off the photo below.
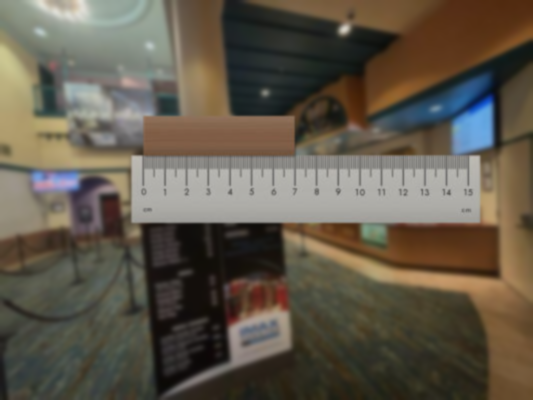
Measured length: 7 cm
